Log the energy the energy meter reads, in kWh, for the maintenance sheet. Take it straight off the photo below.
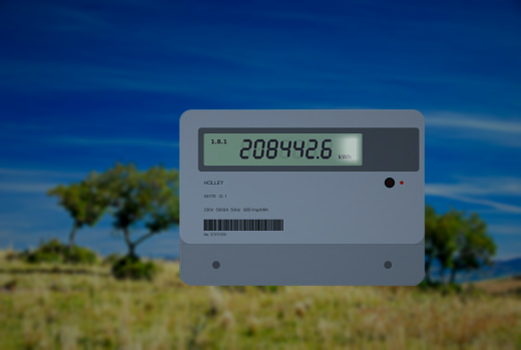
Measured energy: 208442.6 kWh
